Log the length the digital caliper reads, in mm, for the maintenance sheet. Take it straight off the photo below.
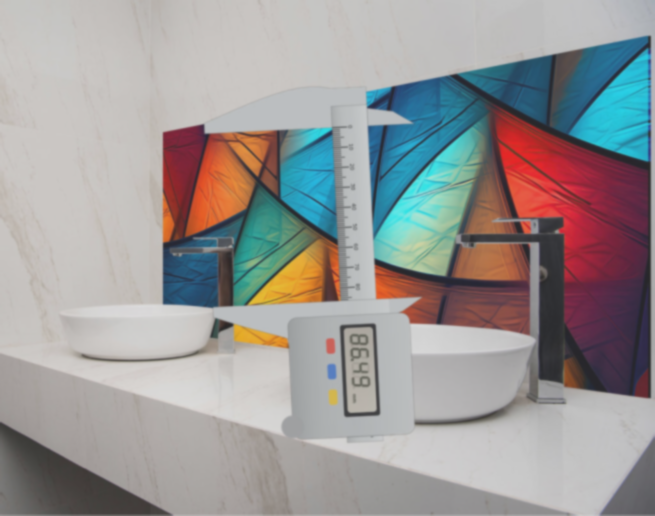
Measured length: 86.49 mm
